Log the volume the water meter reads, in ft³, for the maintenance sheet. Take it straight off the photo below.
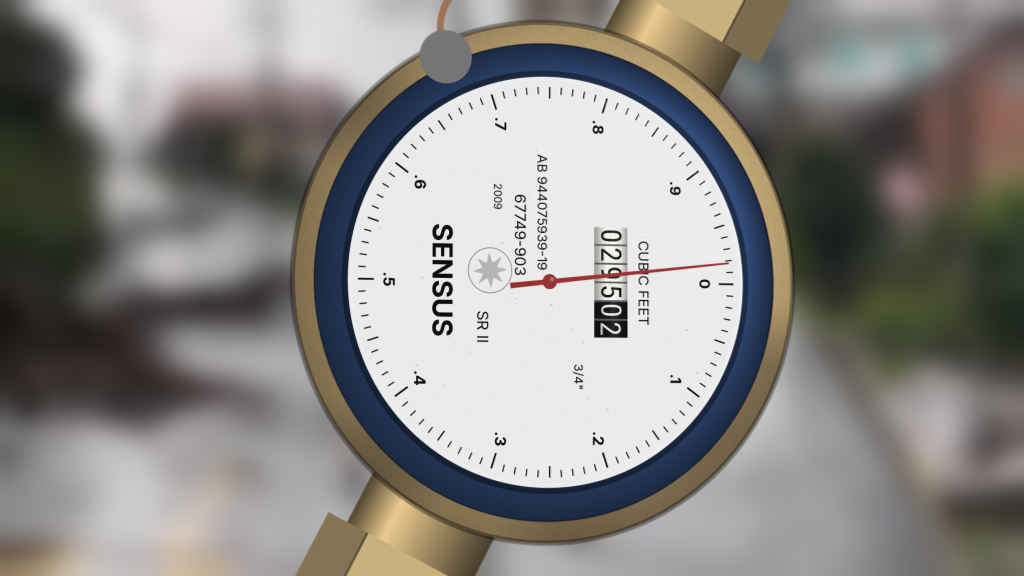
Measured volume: 29501.98 ft³
